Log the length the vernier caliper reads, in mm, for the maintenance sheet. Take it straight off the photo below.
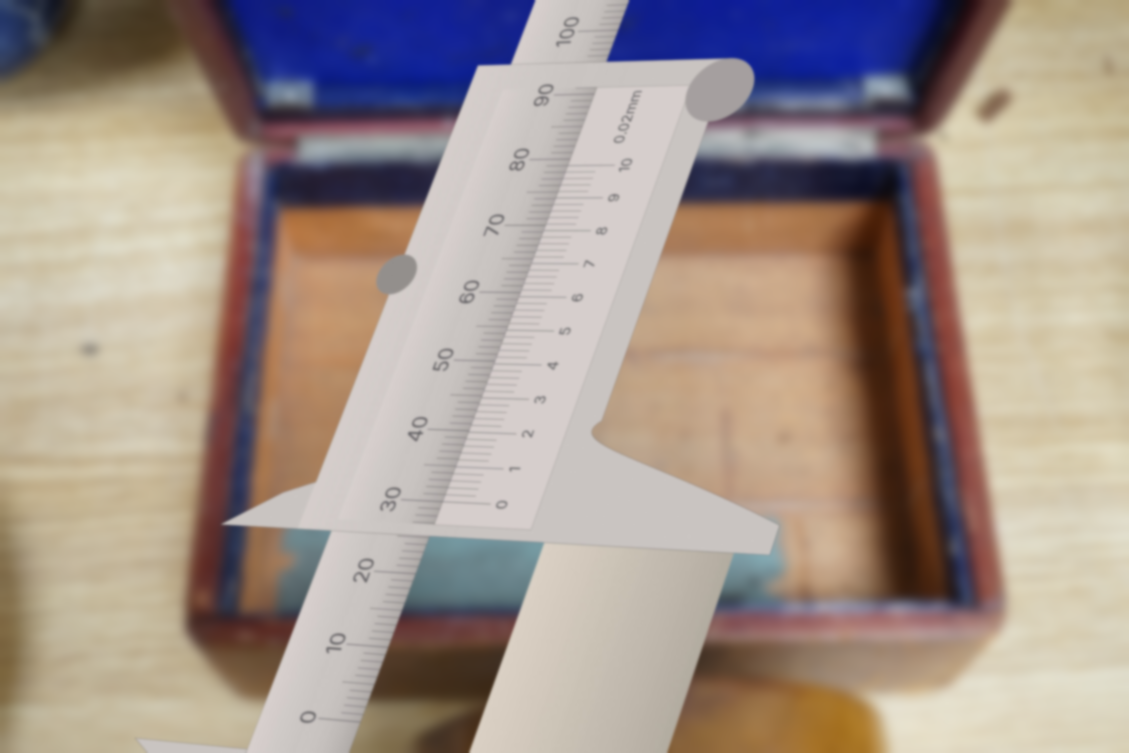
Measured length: 30.0 mm
